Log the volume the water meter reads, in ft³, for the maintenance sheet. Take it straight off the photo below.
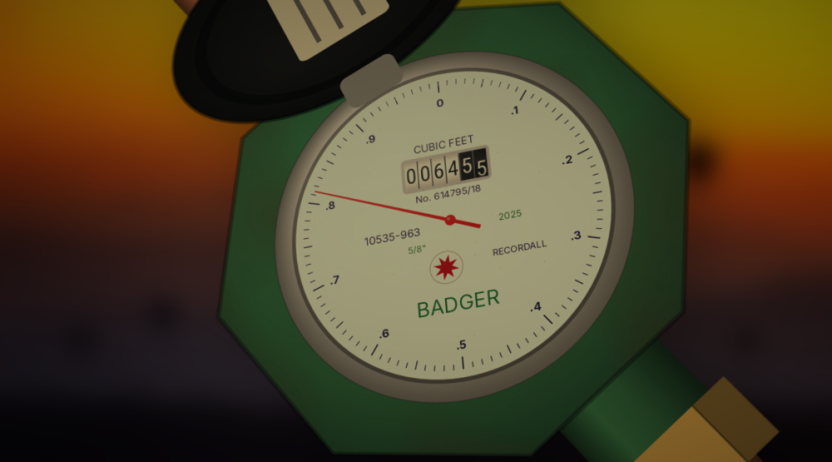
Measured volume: 6454.81 ft³
